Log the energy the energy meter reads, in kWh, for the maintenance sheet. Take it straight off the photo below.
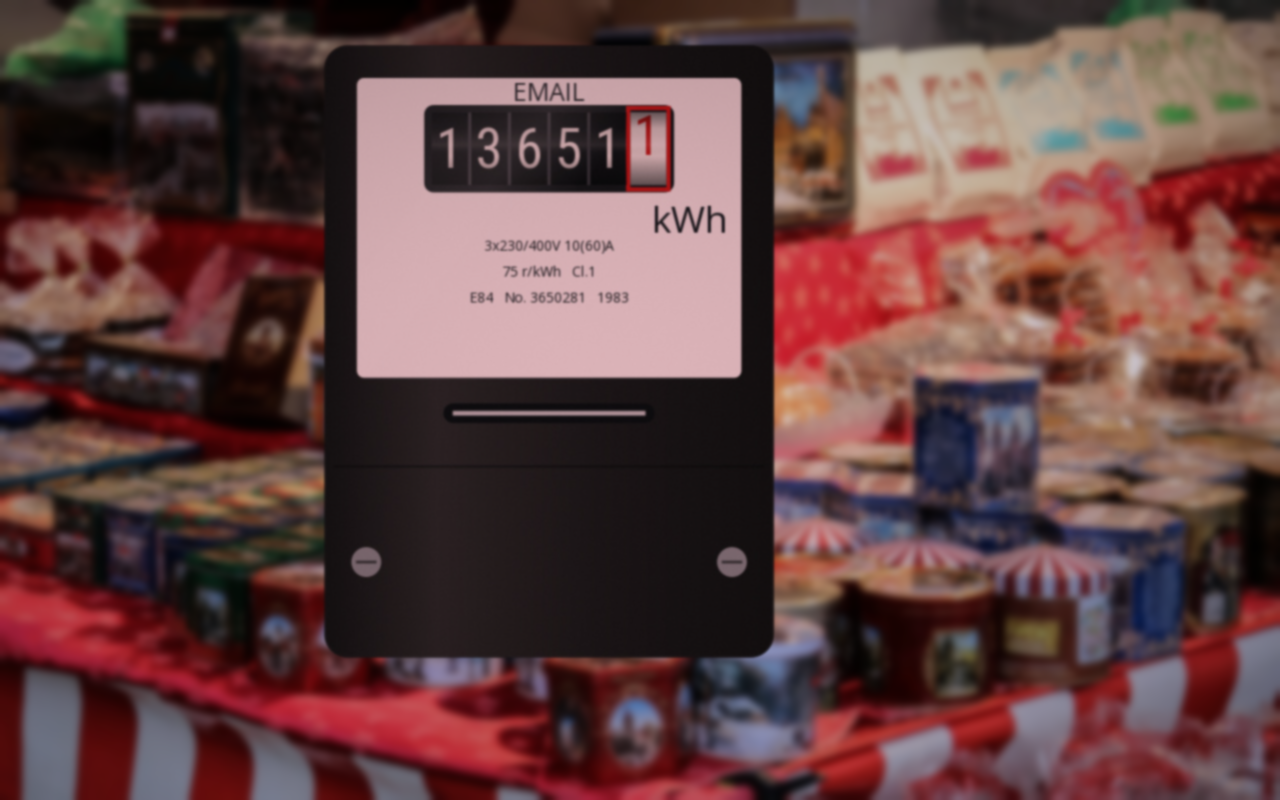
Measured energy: 13651.1 kWh
